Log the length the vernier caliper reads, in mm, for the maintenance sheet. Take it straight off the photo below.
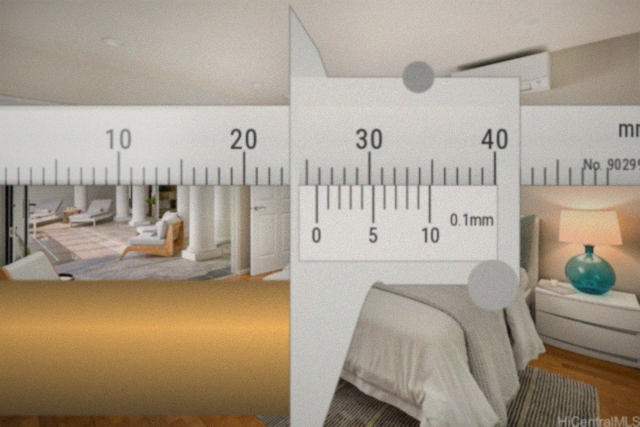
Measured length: 25.8 mm
